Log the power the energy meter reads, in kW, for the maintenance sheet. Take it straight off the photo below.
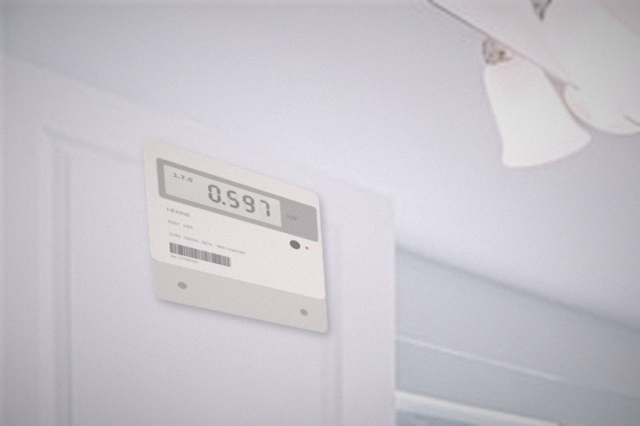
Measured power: 0.597 kW
